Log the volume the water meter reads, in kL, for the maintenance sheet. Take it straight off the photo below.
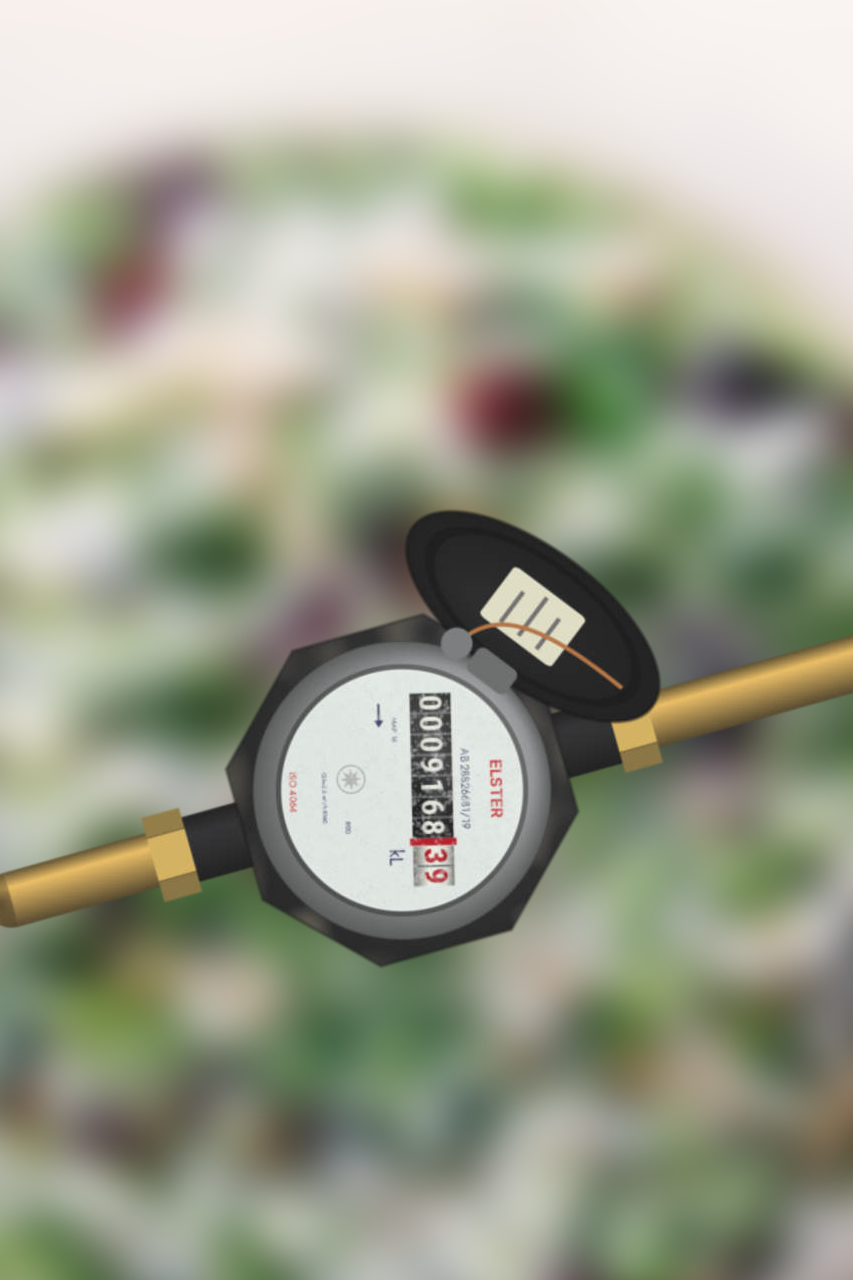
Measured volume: 9168.39 kL
